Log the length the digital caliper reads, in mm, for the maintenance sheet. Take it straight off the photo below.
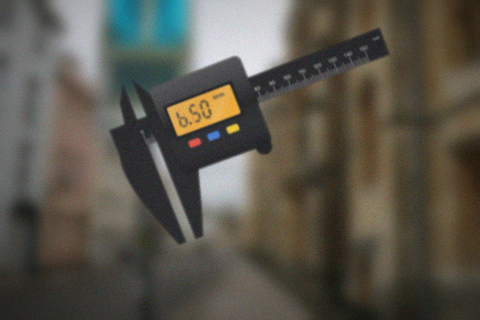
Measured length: 6.50 mm
